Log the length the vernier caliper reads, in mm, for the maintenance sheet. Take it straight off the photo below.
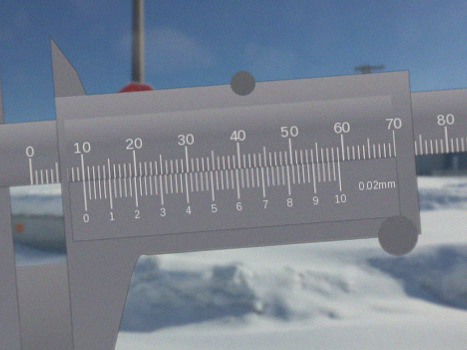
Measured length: 10.0 mm
